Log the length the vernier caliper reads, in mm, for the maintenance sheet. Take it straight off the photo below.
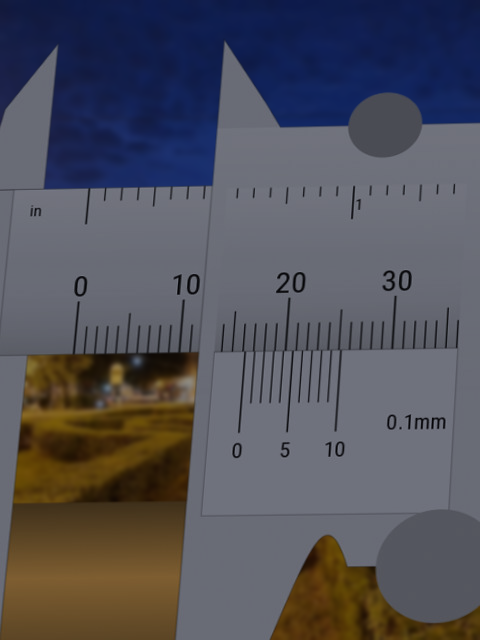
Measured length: 16.2 mm
